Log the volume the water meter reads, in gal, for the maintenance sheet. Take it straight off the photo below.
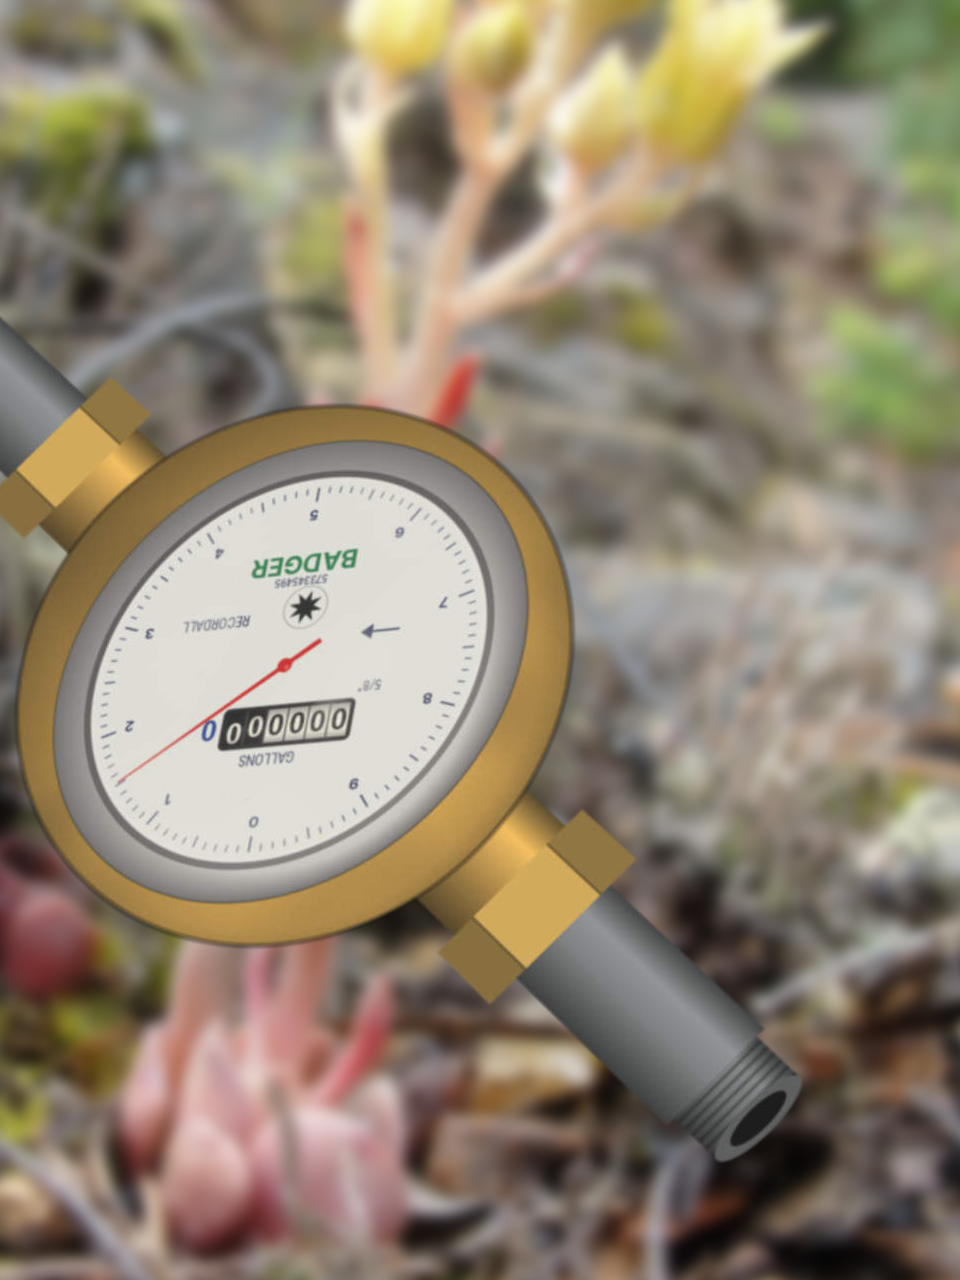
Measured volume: 1.5 gal
